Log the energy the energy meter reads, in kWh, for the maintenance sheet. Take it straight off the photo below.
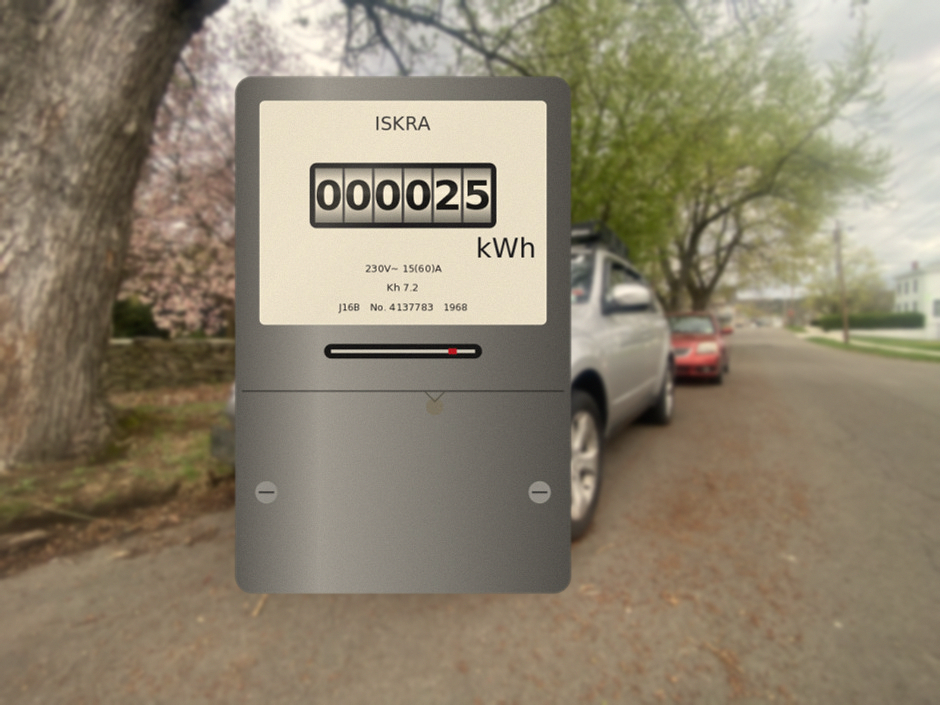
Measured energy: 25 kWh
